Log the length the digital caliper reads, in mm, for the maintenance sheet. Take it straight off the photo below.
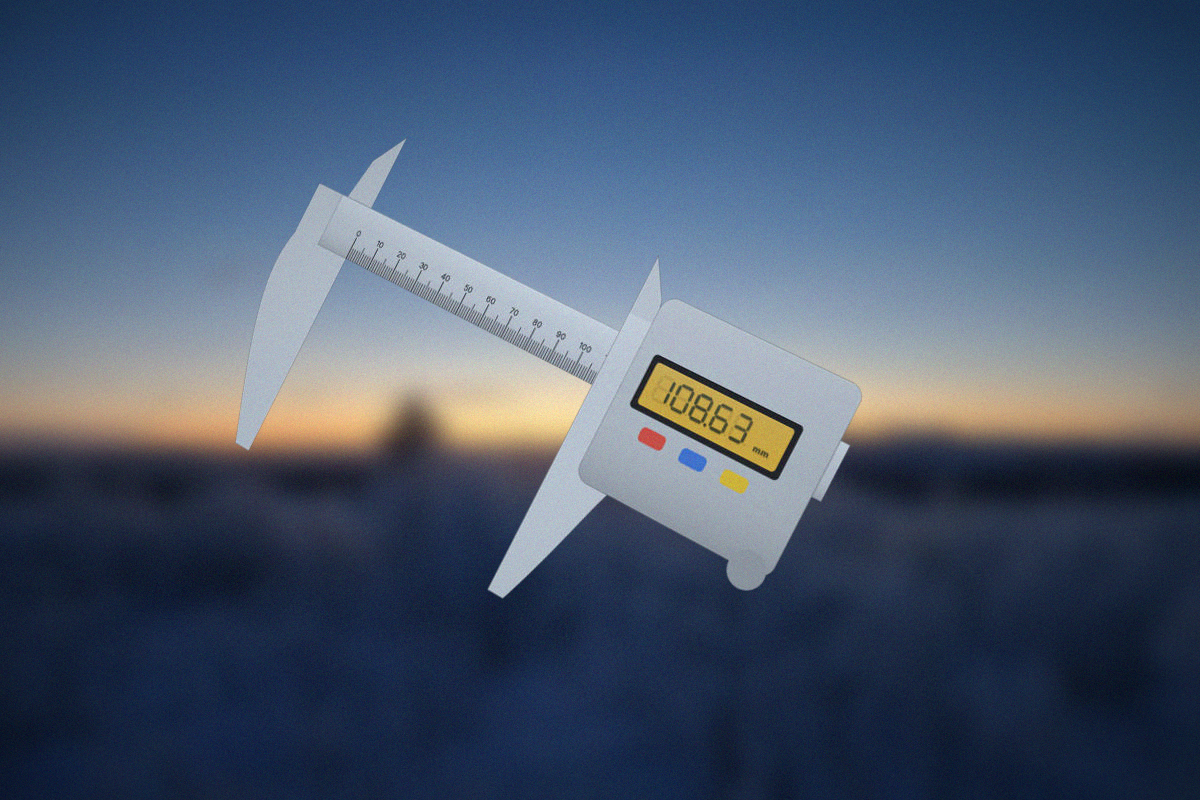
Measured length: 108.63 mm
